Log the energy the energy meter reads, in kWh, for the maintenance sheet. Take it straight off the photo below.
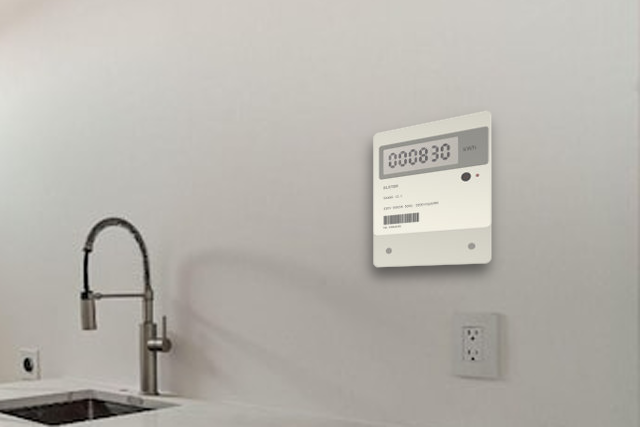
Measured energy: 830 kWh
